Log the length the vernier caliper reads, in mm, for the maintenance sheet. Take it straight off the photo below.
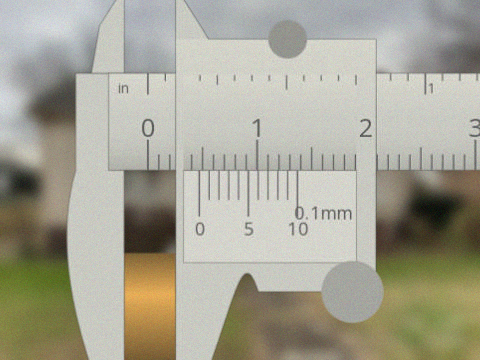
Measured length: 4.7 mm
